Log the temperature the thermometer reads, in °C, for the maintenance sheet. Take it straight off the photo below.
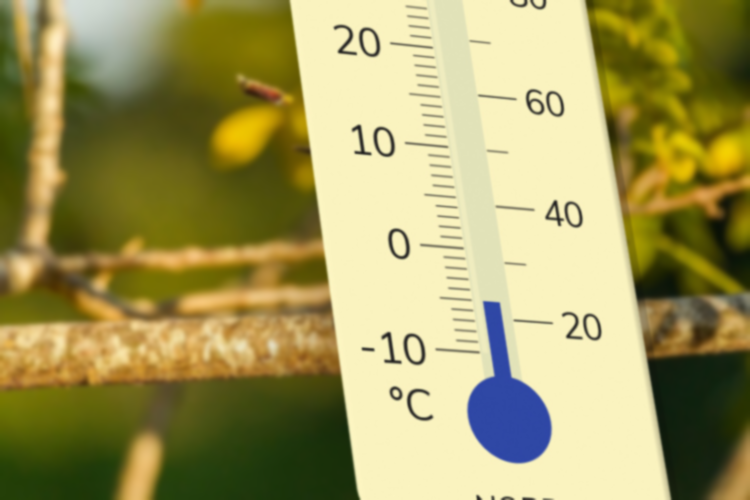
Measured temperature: -5 °C
